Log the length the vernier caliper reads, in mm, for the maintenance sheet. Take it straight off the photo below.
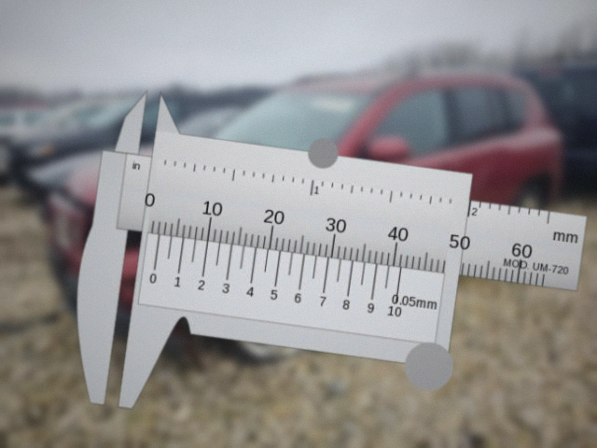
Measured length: 2.2 mm
